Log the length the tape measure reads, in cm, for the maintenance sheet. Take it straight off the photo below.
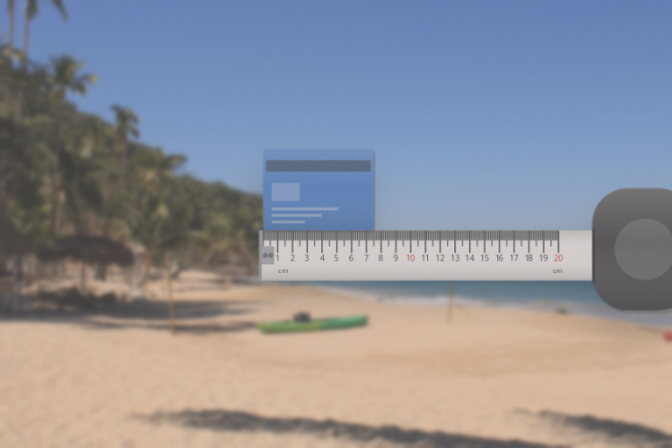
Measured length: 7.5 cm
